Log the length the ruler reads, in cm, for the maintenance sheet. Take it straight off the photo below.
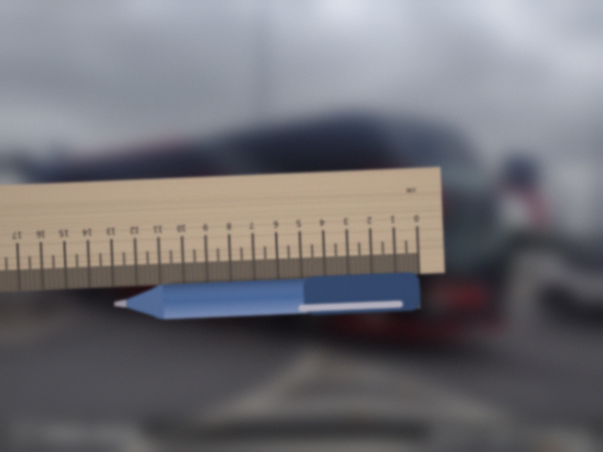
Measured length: 13 cm
